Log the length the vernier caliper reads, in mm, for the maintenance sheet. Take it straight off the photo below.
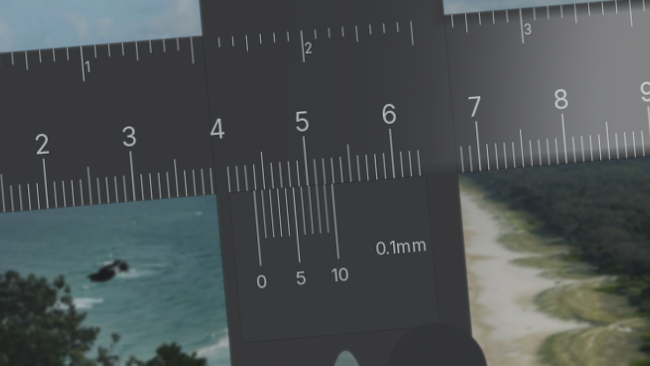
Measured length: 43.8 mm
